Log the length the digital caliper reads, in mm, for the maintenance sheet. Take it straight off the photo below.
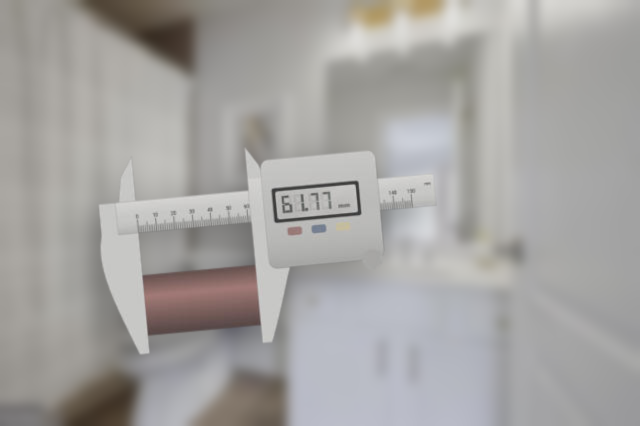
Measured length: 61.77 mm
